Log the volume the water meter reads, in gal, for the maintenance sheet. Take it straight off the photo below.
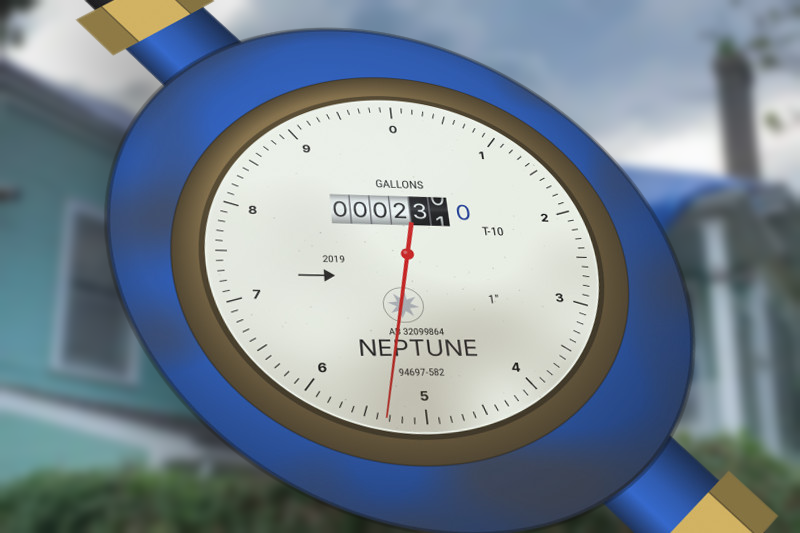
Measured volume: 2305.3 gal
